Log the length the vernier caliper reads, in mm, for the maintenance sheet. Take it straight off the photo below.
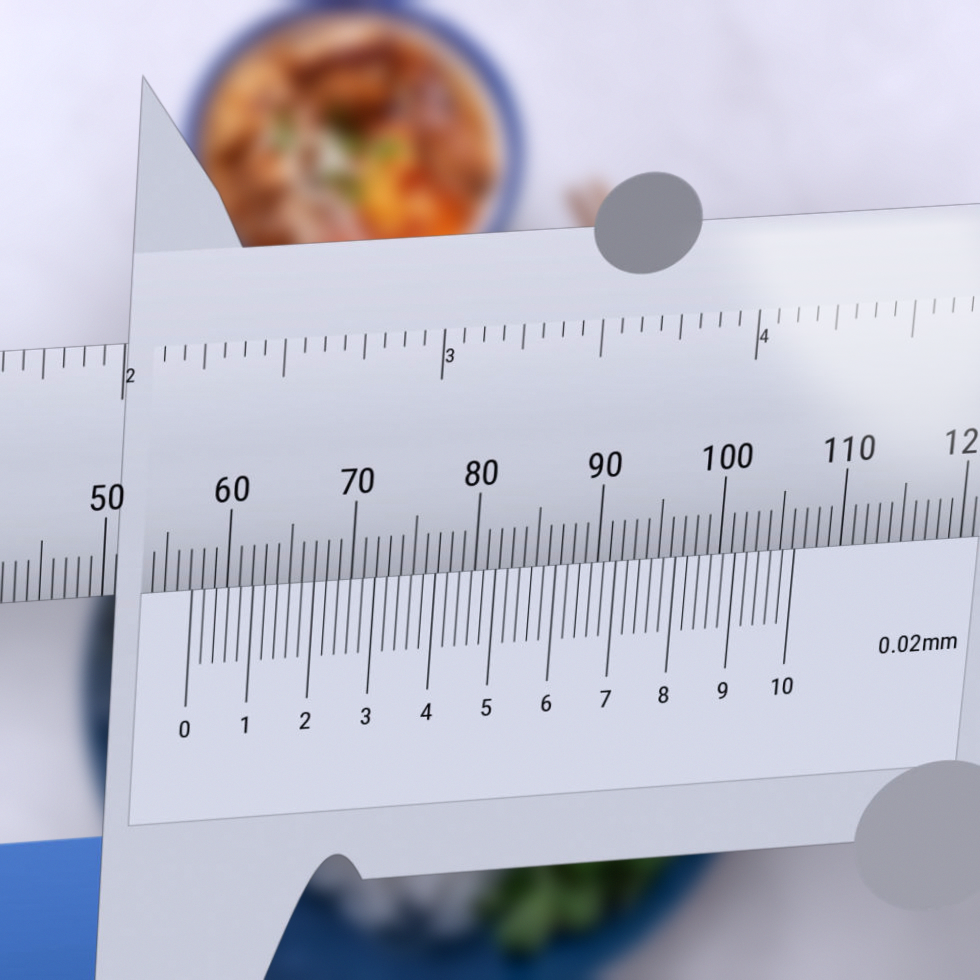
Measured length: 57.2 mm
